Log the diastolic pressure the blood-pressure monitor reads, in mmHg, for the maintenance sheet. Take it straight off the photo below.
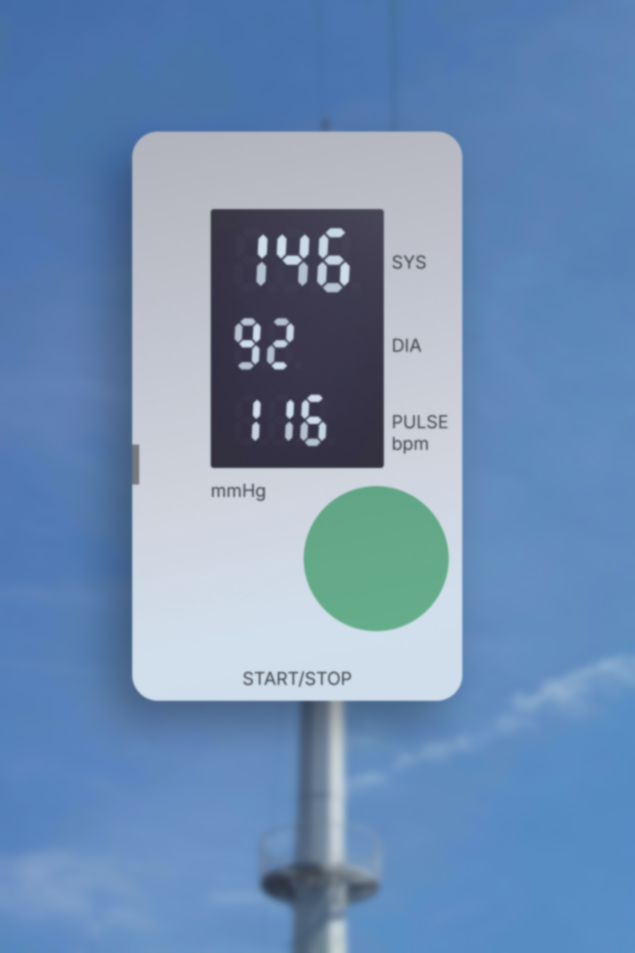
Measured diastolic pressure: 92 mmHg
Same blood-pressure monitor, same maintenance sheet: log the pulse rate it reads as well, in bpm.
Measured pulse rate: 116 bpm
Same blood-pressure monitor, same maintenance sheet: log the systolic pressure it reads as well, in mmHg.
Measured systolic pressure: 146 mmHg
